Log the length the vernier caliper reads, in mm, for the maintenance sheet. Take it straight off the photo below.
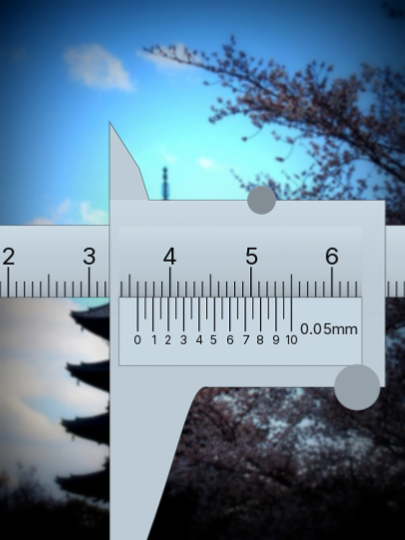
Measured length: 36.0 mm
